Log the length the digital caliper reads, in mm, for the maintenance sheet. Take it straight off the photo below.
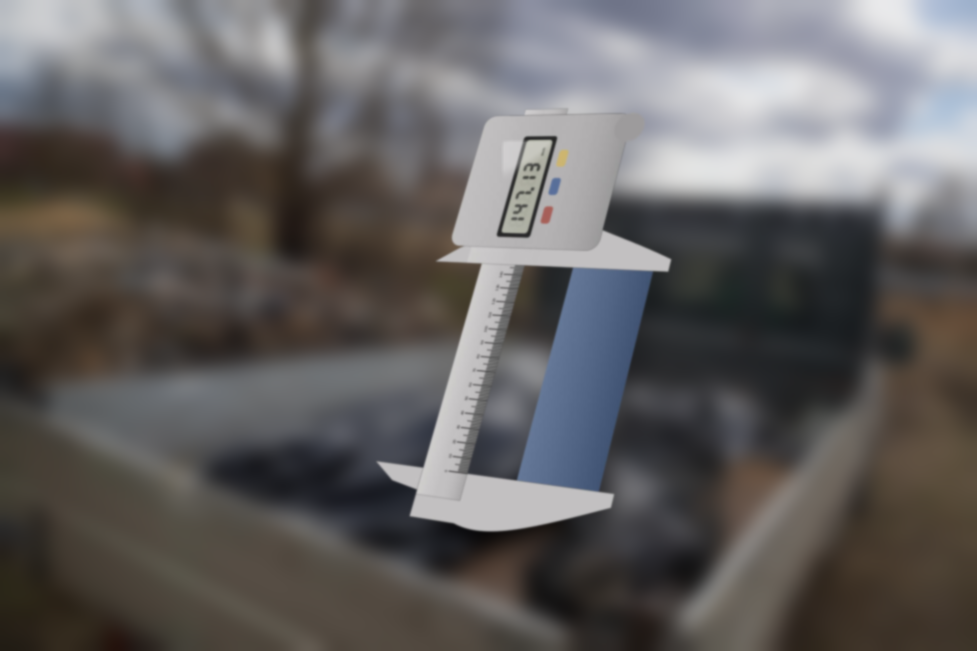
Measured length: 147.13 mm
